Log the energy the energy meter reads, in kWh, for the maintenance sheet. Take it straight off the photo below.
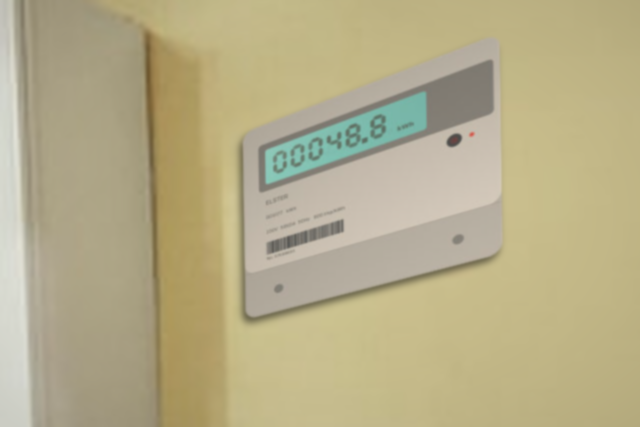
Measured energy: 48.8 kWh
